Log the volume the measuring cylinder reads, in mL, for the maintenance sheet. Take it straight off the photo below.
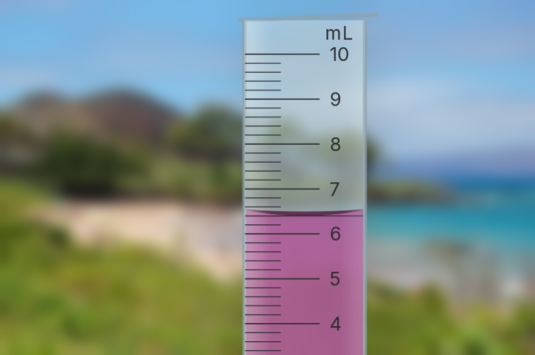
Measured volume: 6.4 mL
